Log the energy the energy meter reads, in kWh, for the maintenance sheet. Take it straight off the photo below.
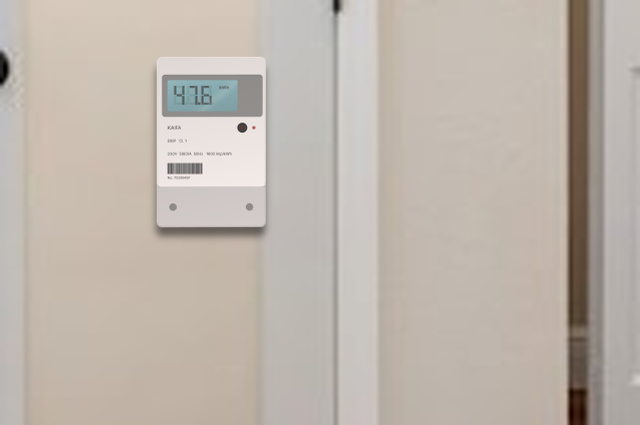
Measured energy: 47.6 kWh
